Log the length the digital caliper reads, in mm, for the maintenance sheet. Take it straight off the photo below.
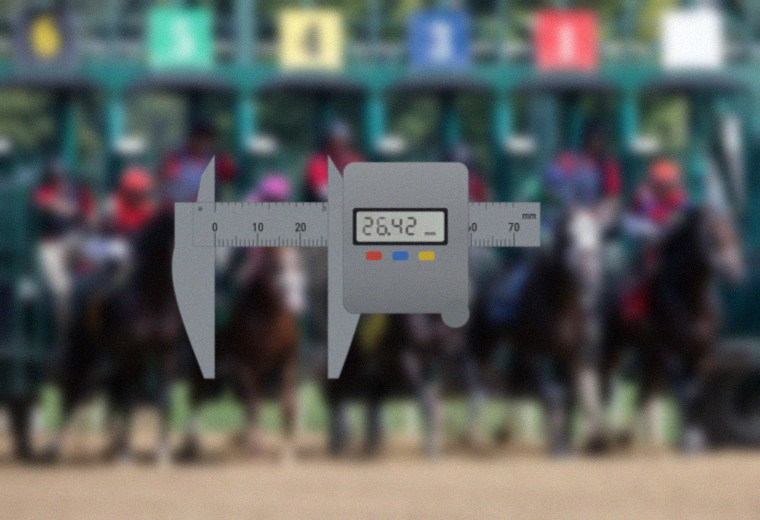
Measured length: 26.42 mm
